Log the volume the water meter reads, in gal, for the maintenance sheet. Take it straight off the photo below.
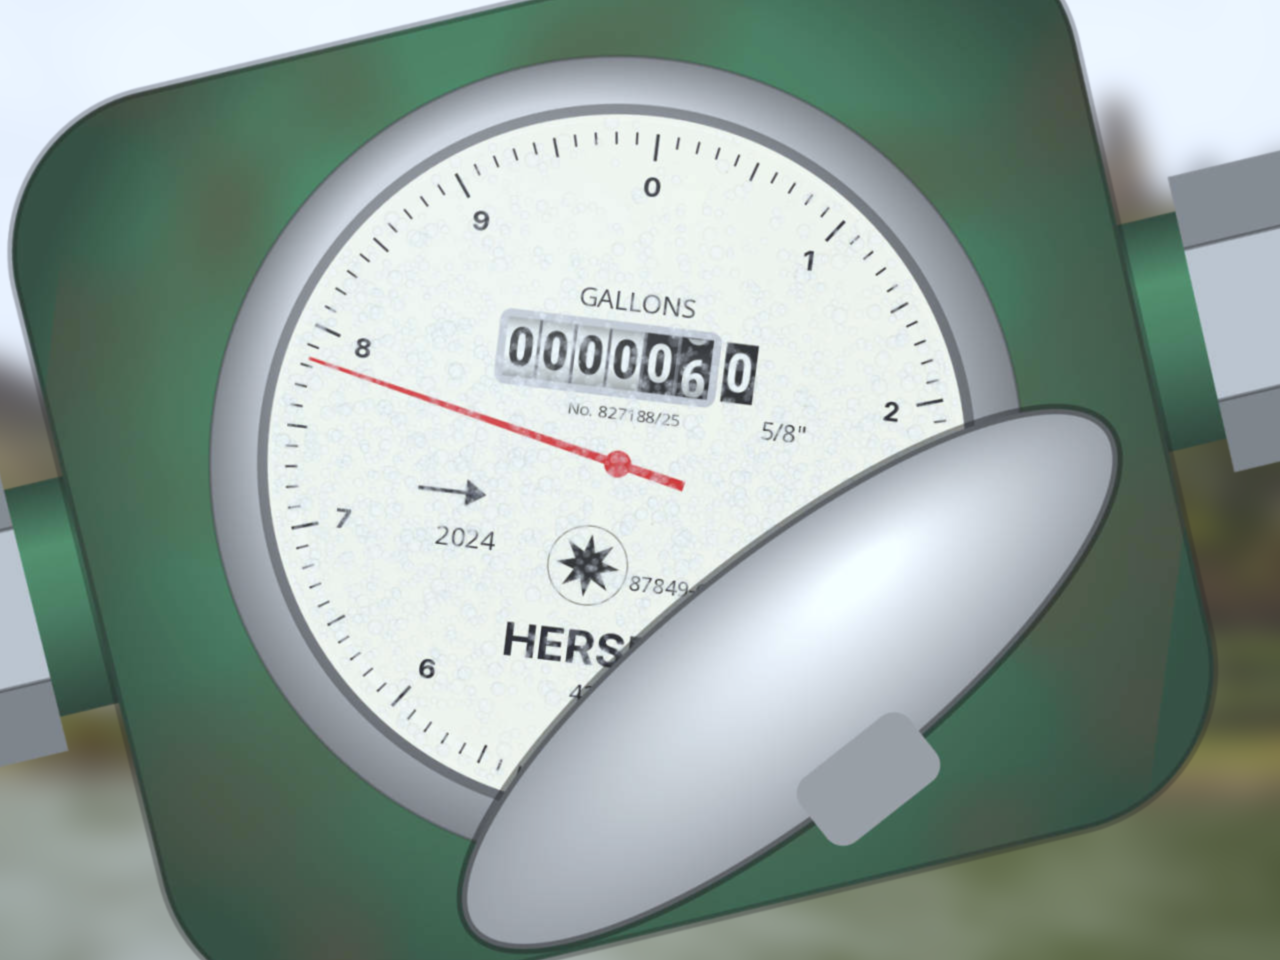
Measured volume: 57.8 gal
